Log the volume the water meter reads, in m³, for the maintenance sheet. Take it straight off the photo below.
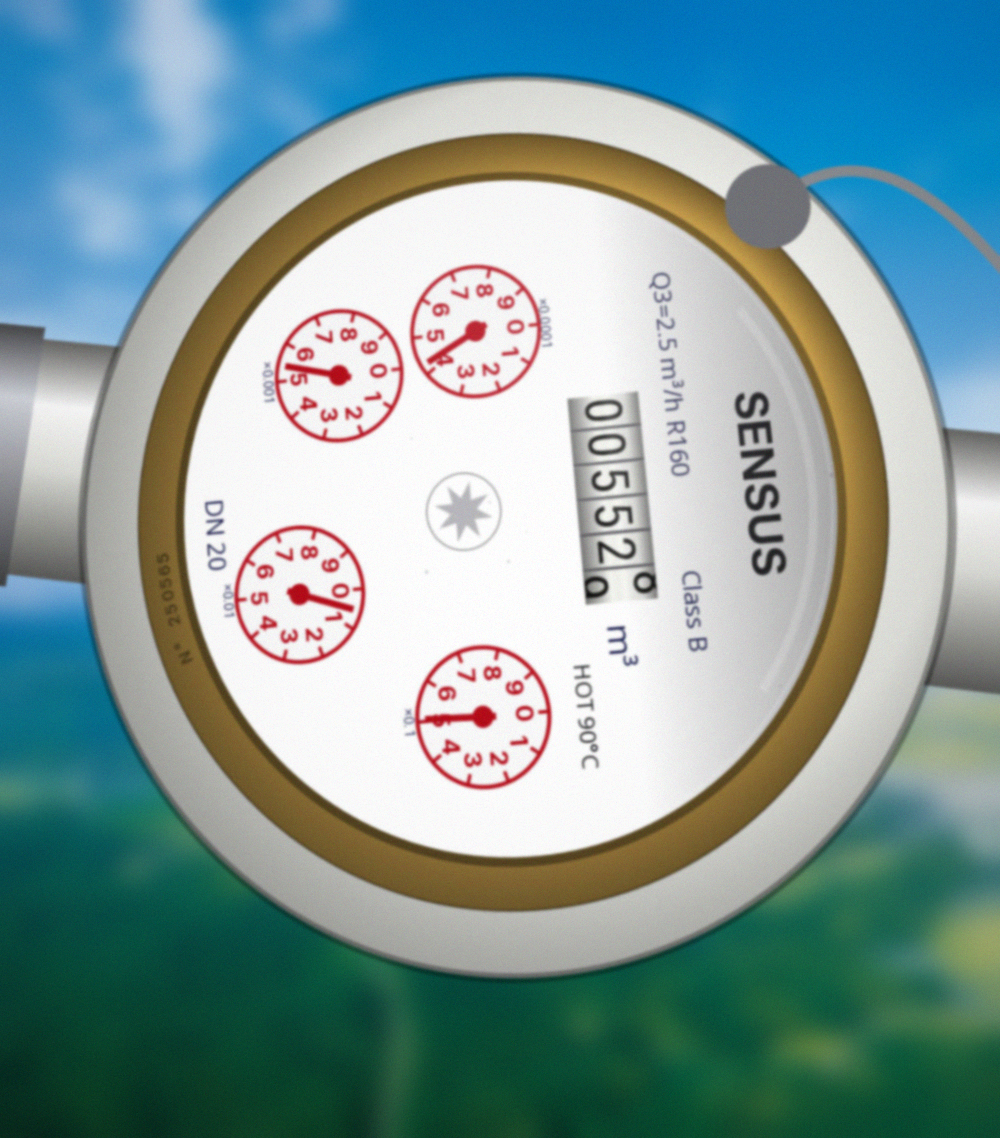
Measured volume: 5528.5054 m³
